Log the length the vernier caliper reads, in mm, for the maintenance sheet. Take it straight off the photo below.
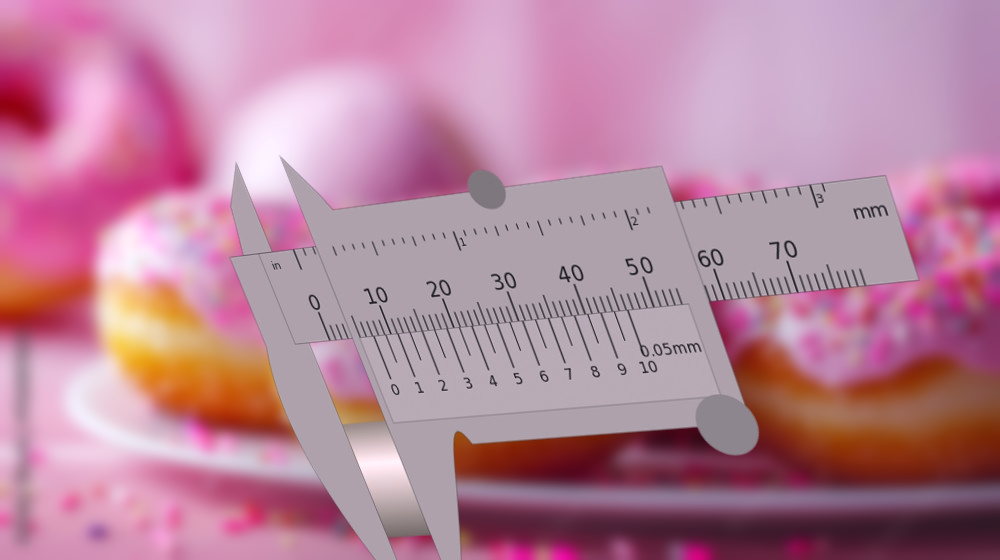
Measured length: 7.2 mm
